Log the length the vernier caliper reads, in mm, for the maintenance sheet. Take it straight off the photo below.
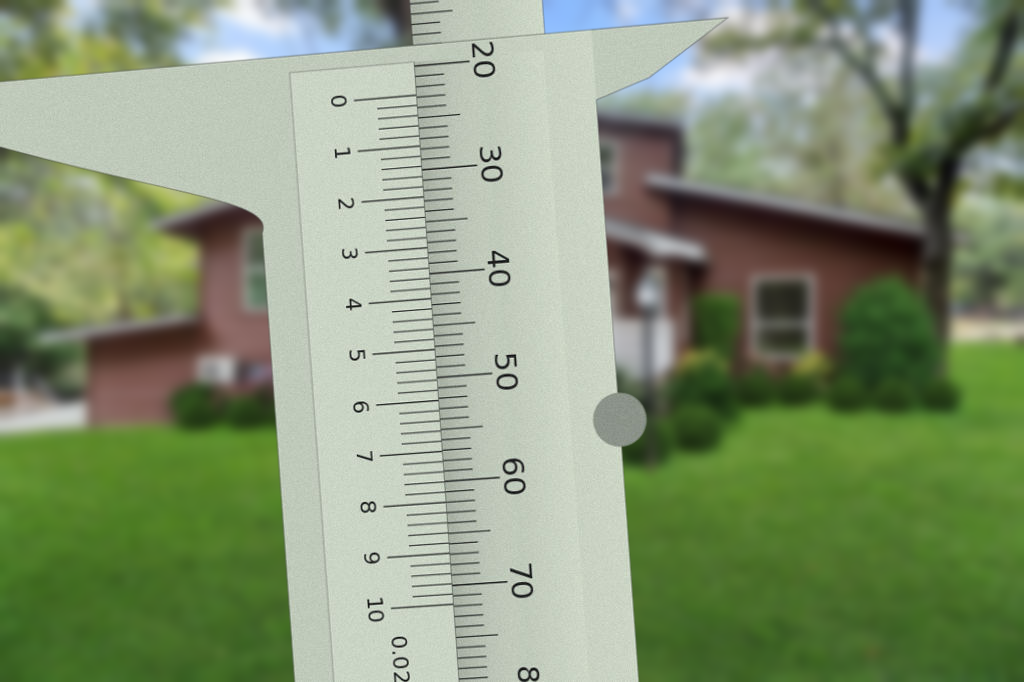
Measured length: 22.8 mm
